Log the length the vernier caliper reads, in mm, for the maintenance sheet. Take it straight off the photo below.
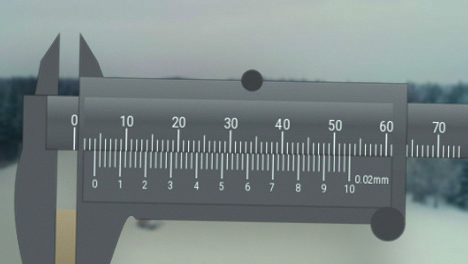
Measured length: 4.0 mm
